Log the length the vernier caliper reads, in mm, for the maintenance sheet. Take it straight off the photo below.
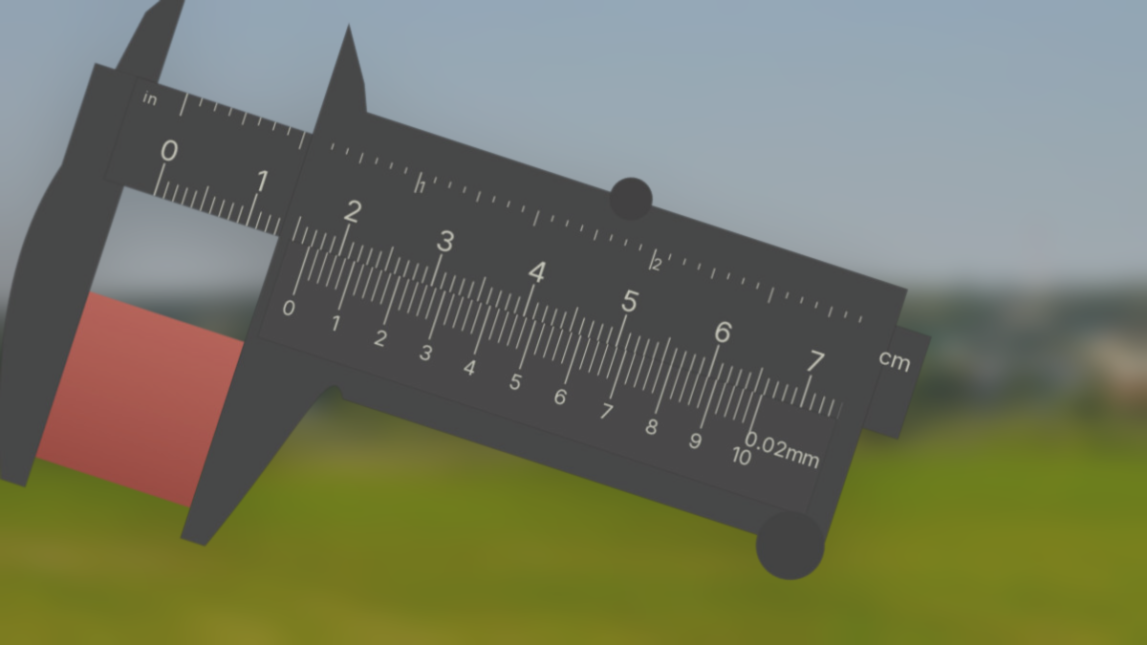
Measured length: 16.8 mm
